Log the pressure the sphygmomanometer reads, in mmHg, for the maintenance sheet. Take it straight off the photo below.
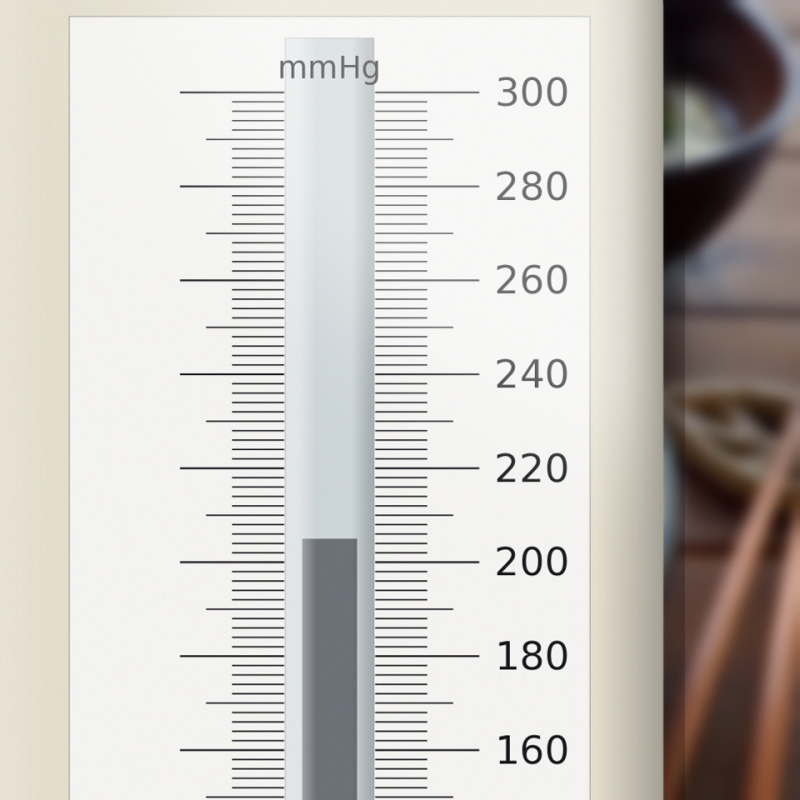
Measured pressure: 205 mmHg
